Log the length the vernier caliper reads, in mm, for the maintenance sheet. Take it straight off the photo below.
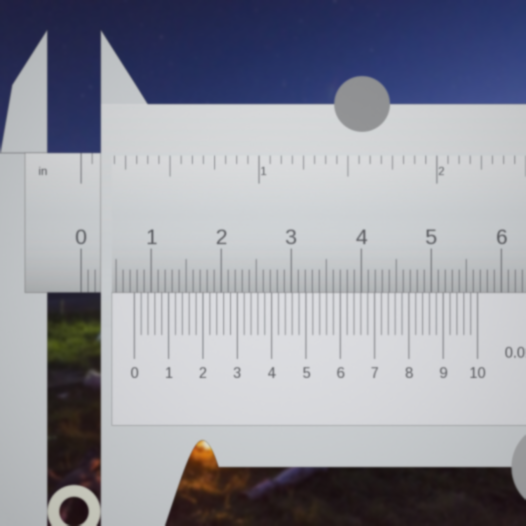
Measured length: 7.6 mm
